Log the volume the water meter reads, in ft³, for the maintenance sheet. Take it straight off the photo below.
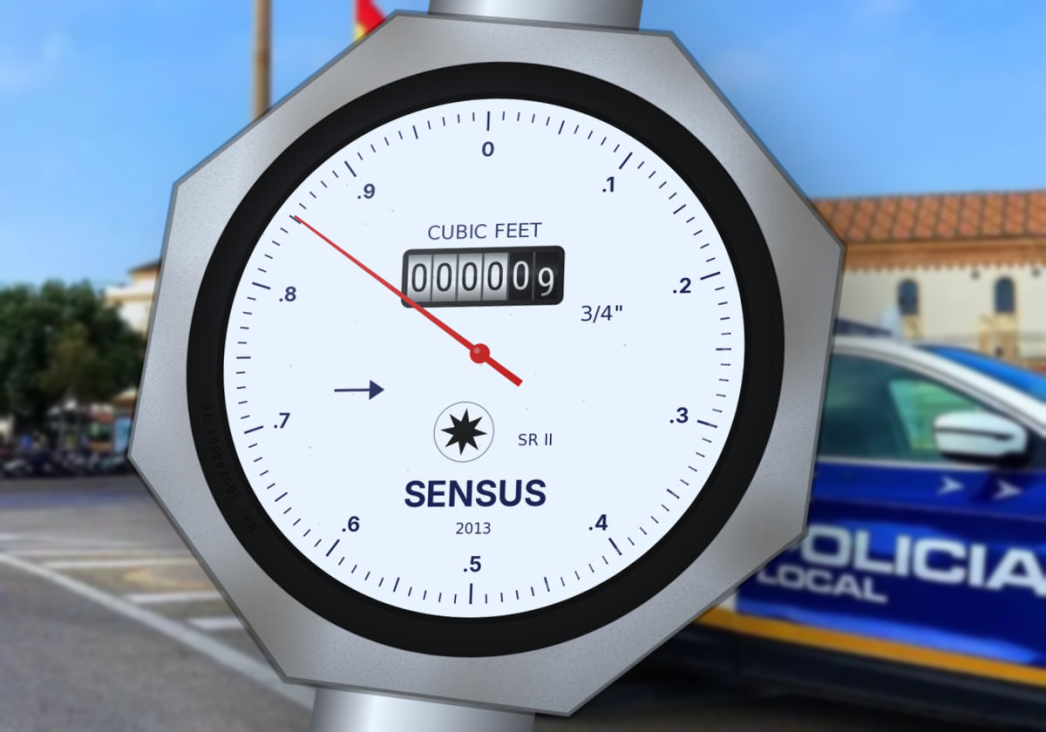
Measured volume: 8.85 ft³
